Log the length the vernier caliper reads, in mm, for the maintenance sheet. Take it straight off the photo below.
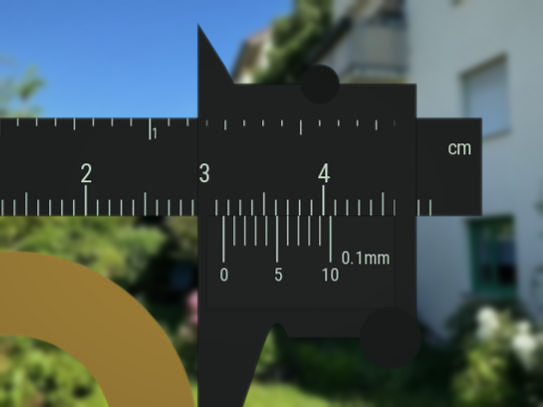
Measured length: 31.6 mm
